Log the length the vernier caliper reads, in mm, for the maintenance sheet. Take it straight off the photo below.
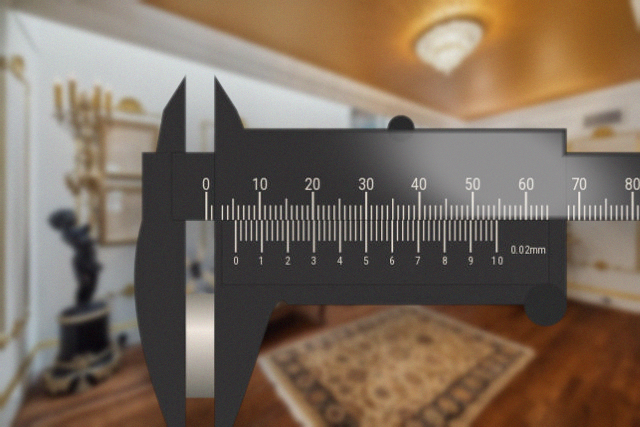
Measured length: 5.5 mm
